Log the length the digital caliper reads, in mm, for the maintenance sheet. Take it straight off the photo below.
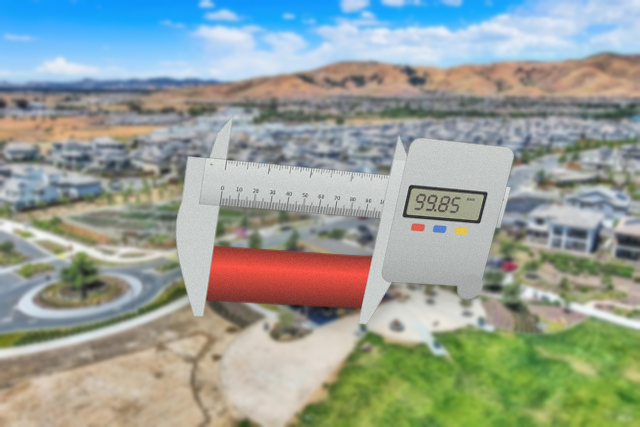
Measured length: 99.85 mm
